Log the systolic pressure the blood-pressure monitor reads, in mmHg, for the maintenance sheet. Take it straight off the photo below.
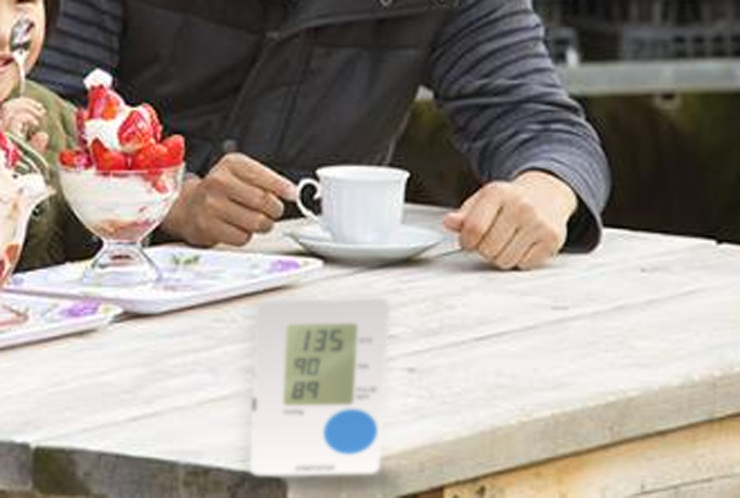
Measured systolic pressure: 135 mmHg
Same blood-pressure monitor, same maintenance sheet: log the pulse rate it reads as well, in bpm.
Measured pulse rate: 89 bpm
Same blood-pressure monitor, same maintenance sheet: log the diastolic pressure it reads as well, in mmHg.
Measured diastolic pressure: 90 mmHg
